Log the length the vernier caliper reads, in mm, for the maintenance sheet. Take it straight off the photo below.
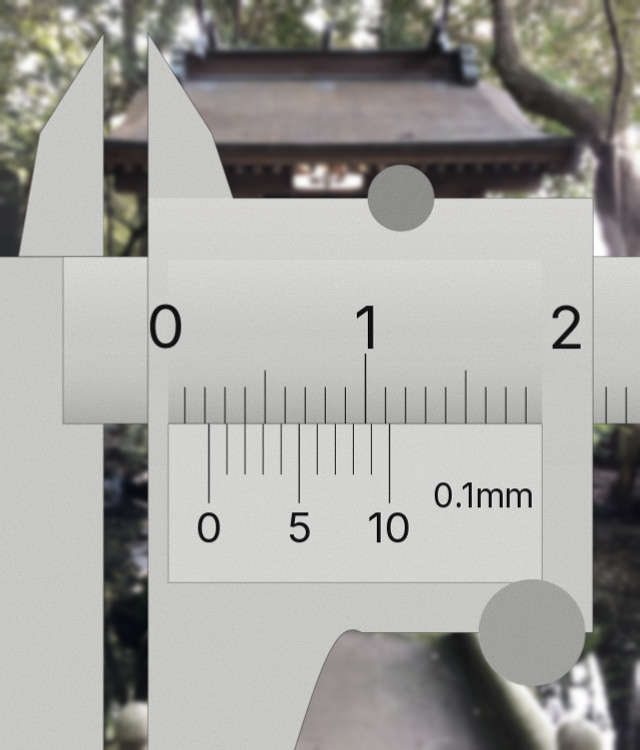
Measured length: 2.2 mm
